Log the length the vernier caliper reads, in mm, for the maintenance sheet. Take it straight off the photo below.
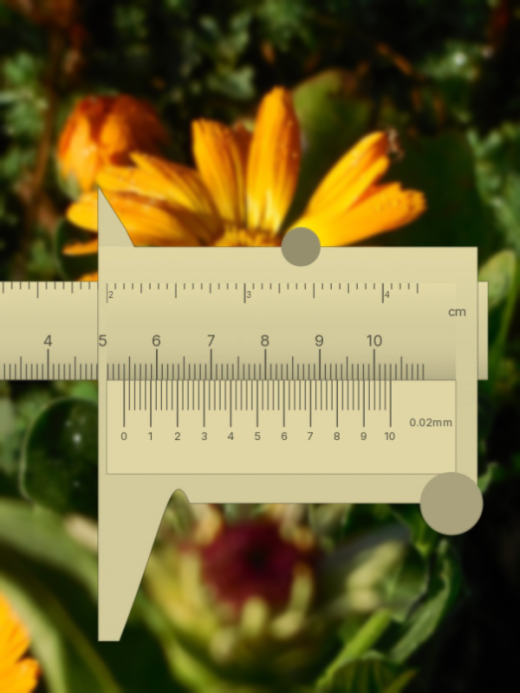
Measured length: 54.0 mm
